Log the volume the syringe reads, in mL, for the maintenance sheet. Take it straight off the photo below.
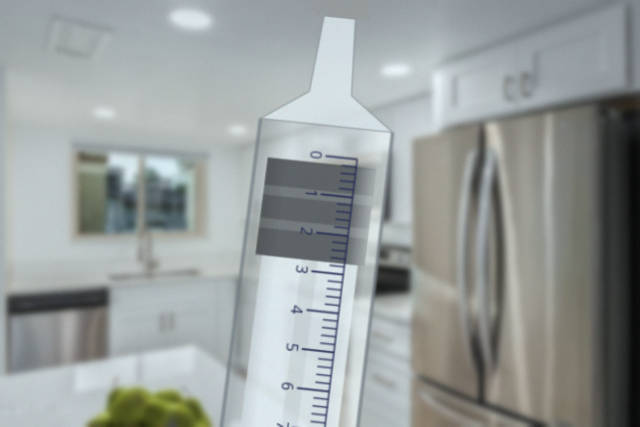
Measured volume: 0.2 mL
